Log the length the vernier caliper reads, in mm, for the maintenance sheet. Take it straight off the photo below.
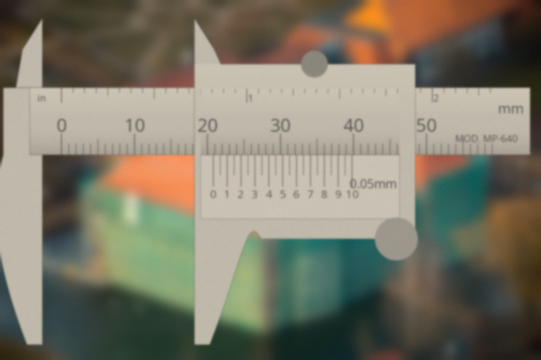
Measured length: 20.8 mm
